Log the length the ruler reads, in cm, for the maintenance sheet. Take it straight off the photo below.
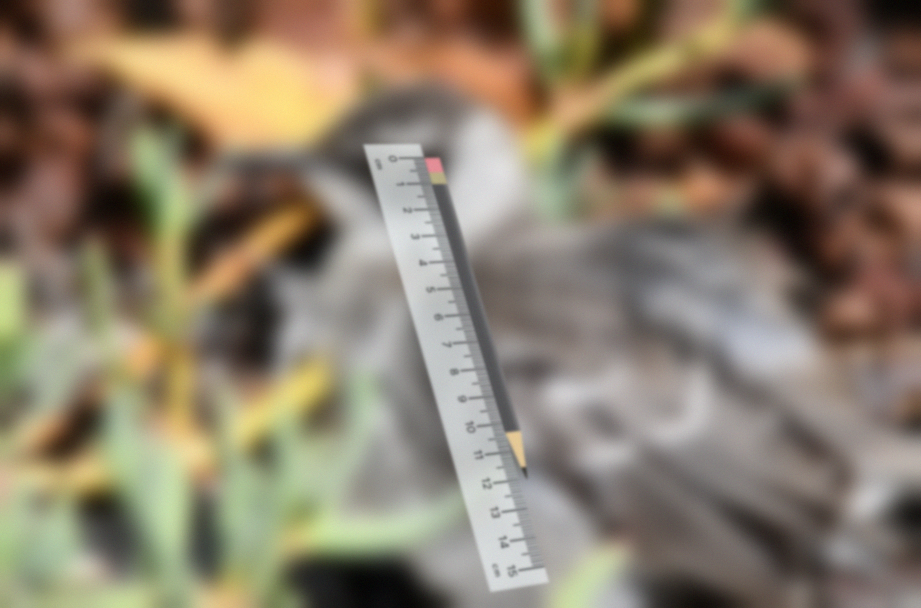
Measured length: 12 cm
